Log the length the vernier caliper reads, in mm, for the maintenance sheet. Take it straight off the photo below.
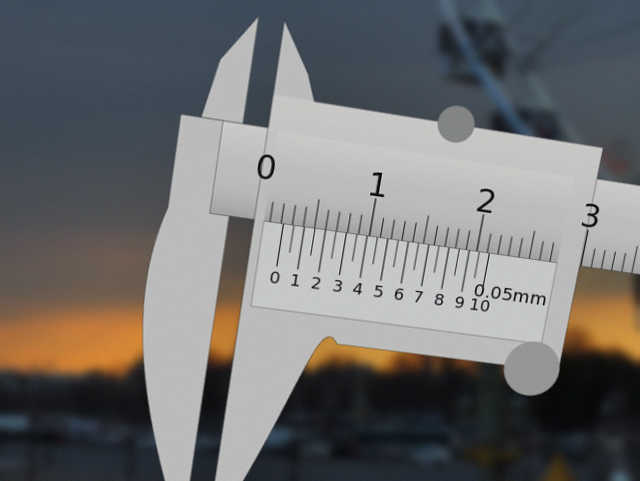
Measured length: 2.2 mm
